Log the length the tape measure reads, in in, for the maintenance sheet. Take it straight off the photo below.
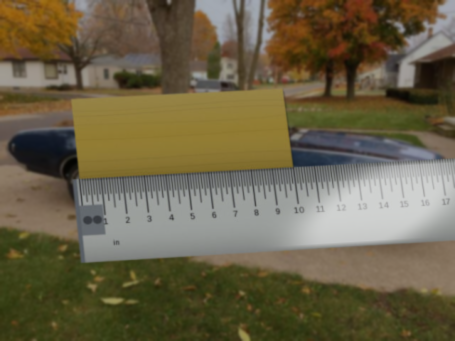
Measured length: 10 in
